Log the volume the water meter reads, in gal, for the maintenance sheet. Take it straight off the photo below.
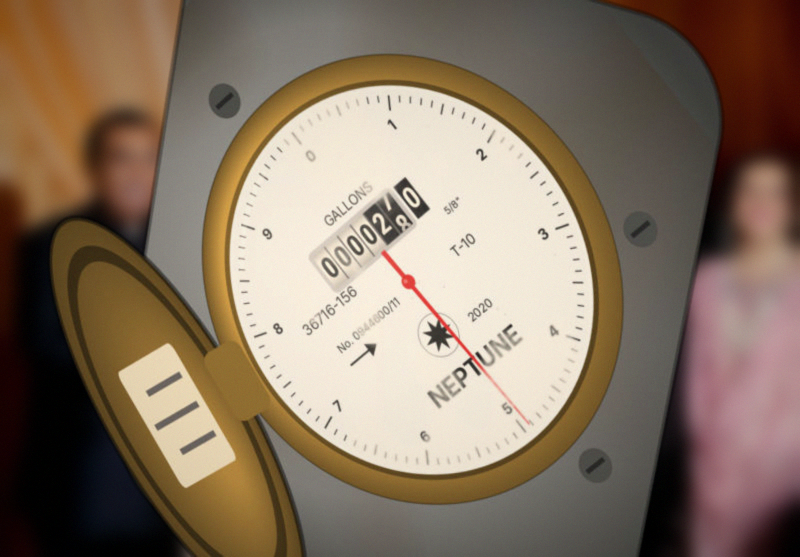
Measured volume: 274.9 gal
